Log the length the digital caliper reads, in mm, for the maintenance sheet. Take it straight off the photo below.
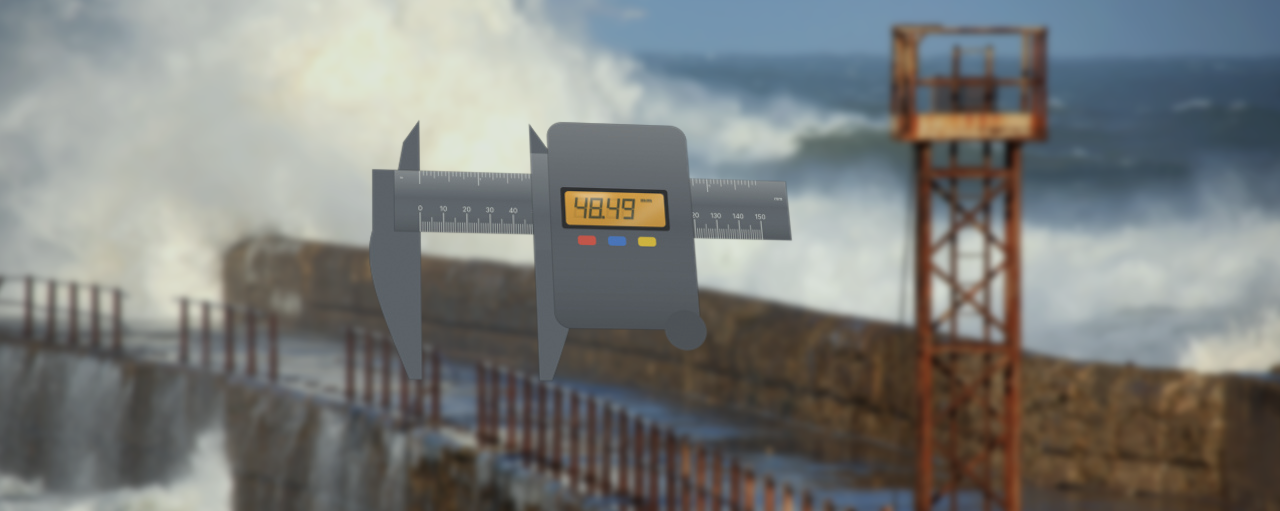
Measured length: 48.49 mm
